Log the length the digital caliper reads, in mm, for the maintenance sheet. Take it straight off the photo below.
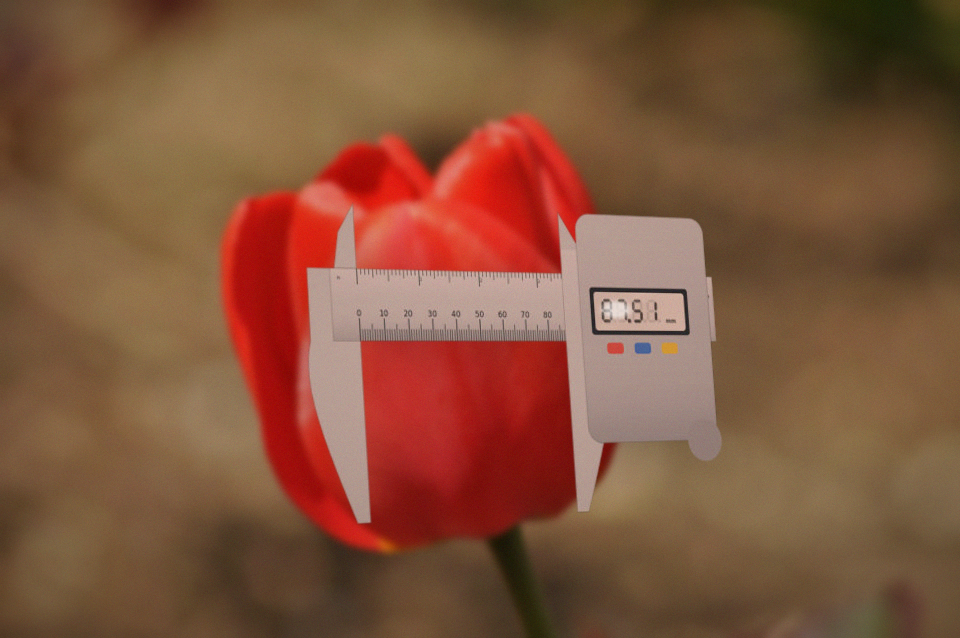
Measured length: 87.51 mm
